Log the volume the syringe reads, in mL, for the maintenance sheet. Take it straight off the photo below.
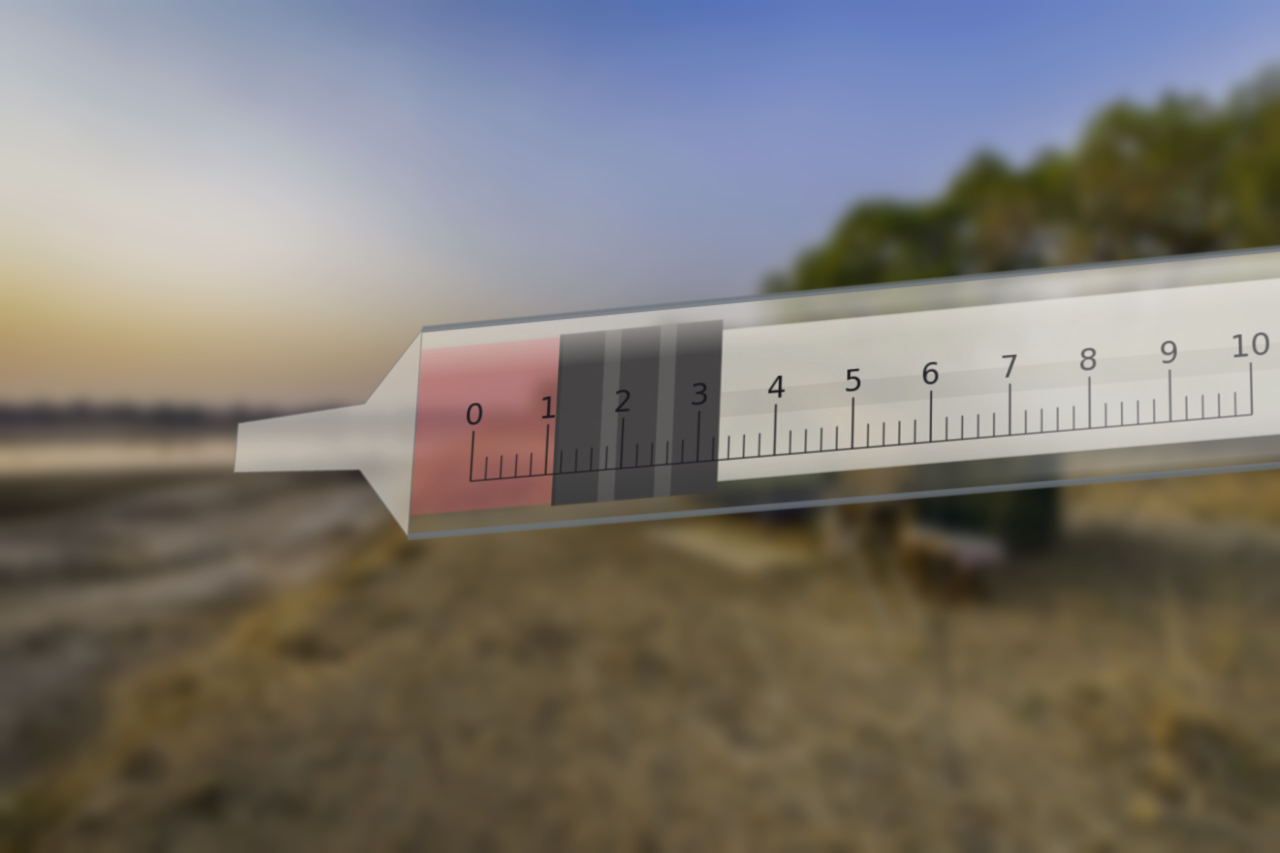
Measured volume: 1.1 mL
